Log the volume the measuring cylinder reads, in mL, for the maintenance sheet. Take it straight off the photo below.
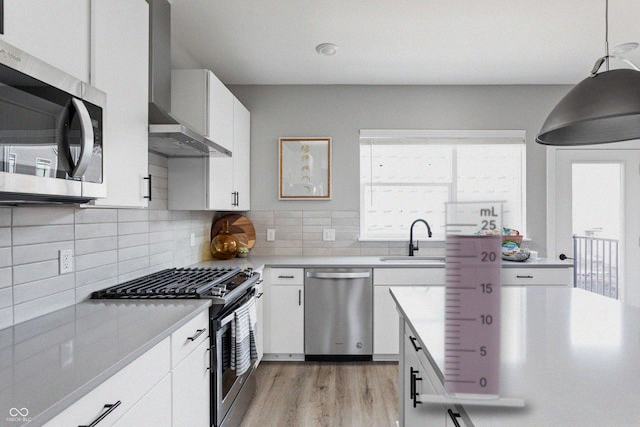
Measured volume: 23 mL
